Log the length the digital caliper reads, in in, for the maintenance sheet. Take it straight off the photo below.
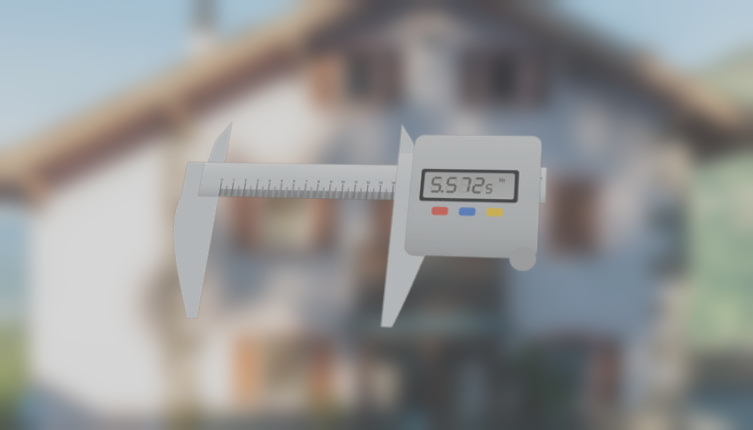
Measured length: 5.5725 in
